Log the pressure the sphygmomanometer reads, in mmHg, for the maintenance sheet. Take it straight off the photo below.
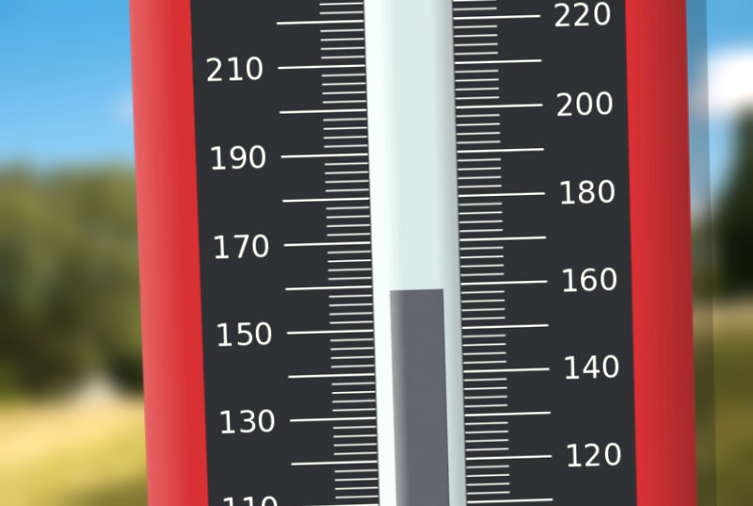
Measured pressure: 159 mmHg
